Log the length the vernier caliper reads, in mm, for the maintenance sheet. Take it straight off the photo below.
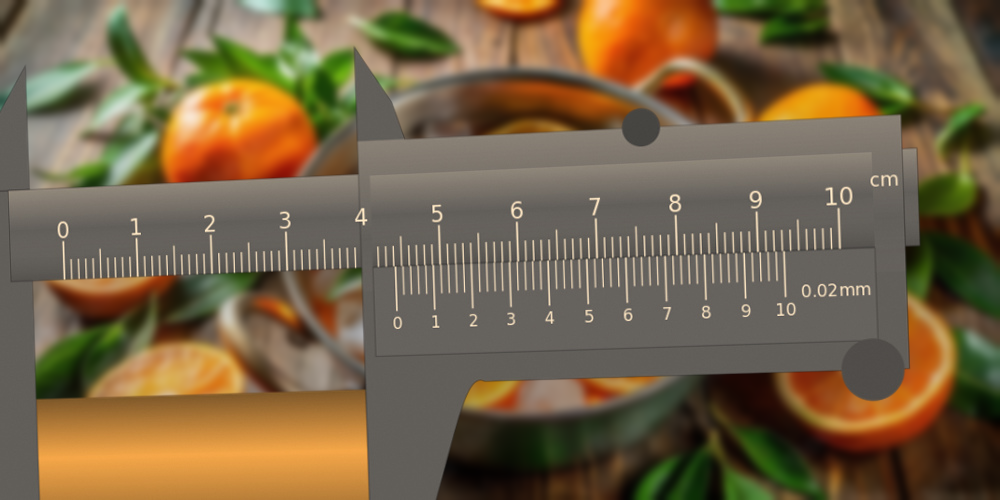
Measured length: 44.2 mm
